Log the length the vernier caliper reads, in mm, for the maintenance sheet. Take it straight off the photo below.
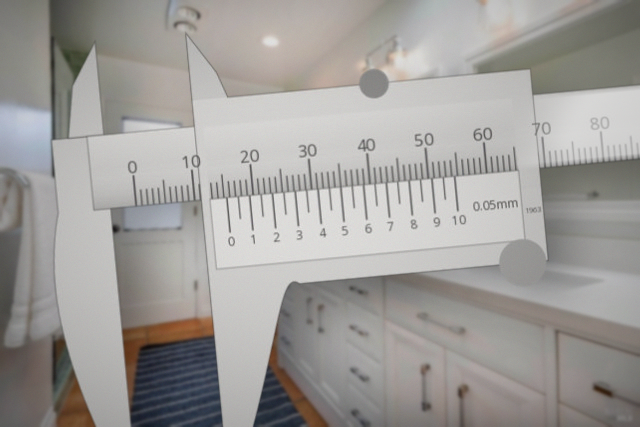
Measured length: 15.5 mm
